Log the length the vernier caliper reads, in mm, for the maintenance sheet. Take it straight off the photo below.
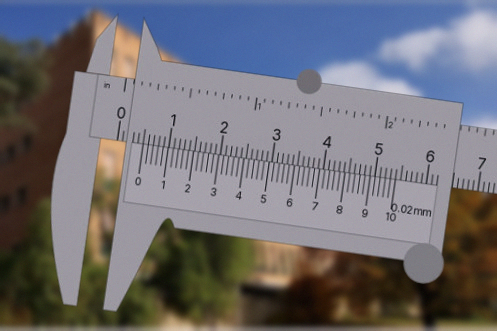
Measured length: 5.0 mm
